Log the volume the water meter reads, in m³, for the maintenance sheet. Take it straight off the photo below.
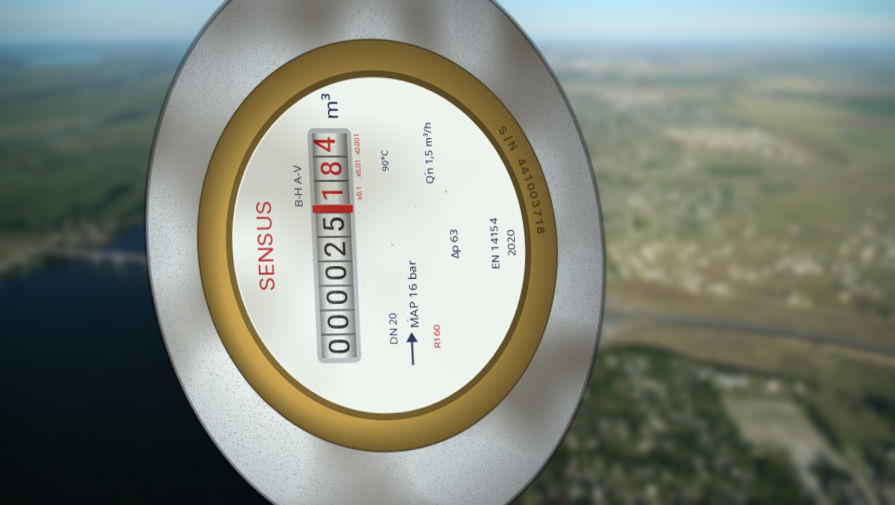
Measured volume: 25.184 m³
